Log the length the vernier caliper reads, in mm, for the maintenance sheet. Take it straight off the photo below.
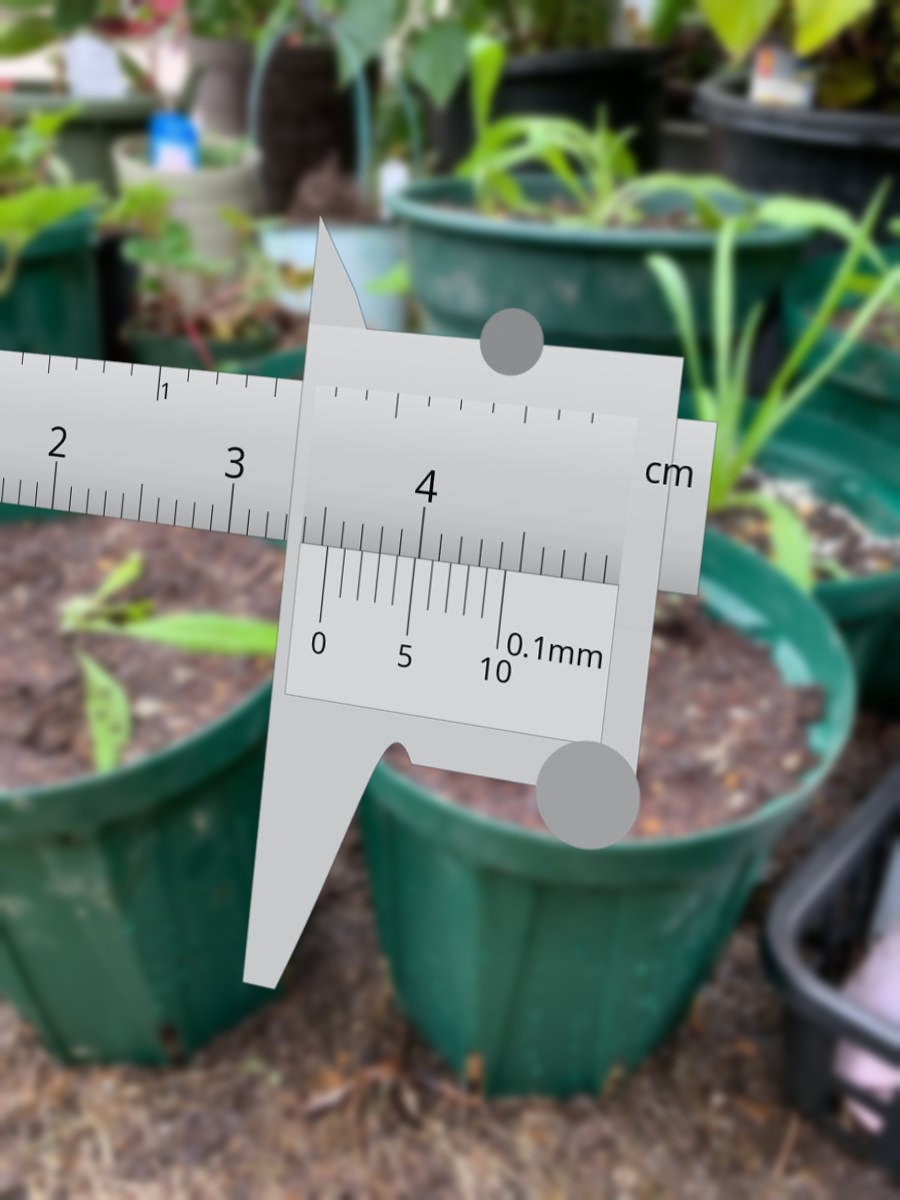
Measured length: 35.3 mm
